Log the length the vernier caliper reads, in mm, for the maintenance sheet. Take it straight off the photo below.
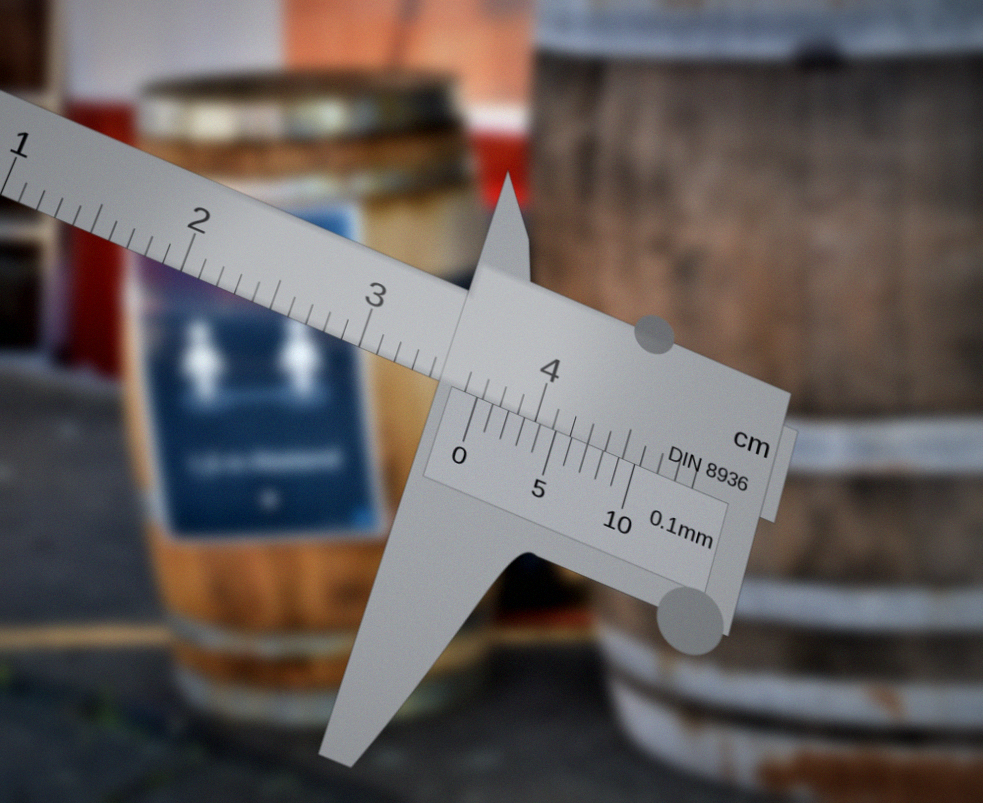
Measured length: 36.7 mm
